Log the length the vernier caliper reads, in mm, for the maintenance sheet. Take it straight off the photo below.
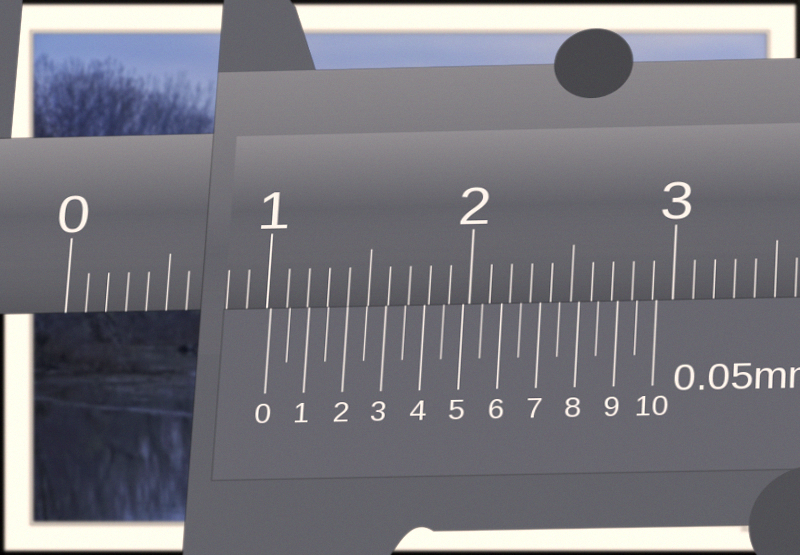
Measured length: 10.2 mm
